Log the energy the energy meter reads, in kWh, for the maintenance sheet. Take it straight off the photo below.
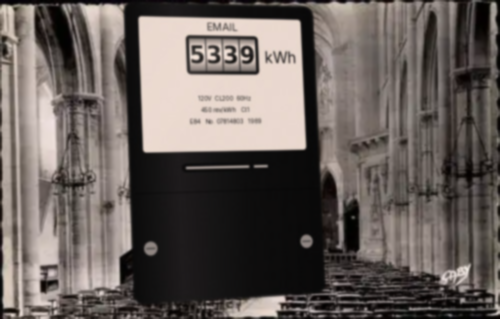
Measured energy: 5339 kWh
